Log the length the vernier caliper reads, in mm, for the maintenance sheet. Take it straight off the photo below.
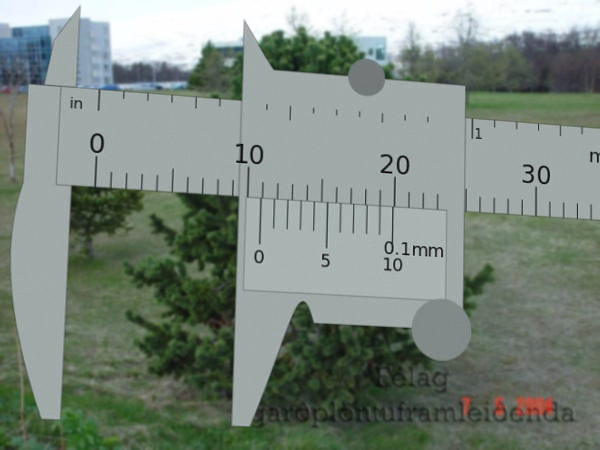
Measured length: 10.9 mm
